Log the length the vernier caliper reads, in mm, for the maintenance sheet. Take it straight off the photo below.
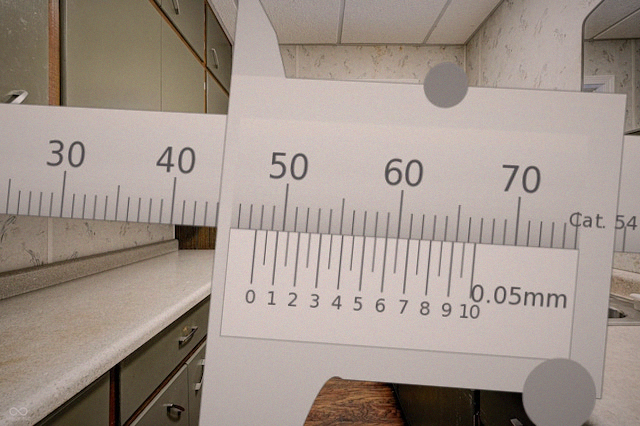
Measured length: 47.6 mm
